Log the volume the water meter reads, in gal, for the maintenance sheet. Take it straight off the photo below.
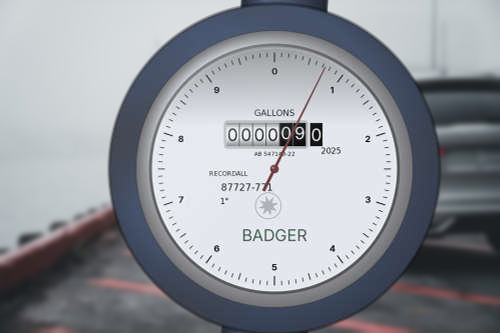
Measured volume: 90.7 gal
